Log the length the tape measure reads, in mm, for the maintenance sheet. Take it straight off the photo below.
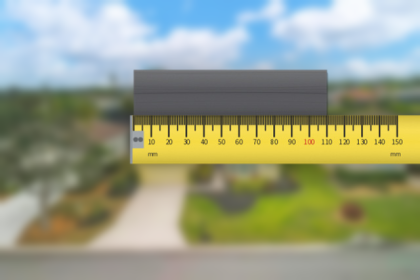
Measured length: 110 mm
